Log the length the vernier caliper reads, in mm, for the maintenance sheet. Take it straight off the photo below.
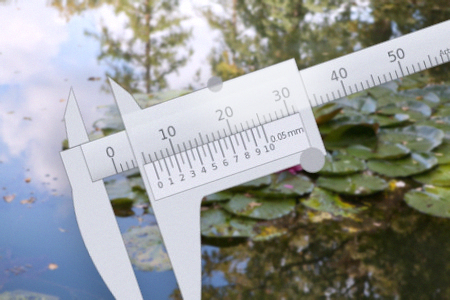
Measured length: 6.2 mm
